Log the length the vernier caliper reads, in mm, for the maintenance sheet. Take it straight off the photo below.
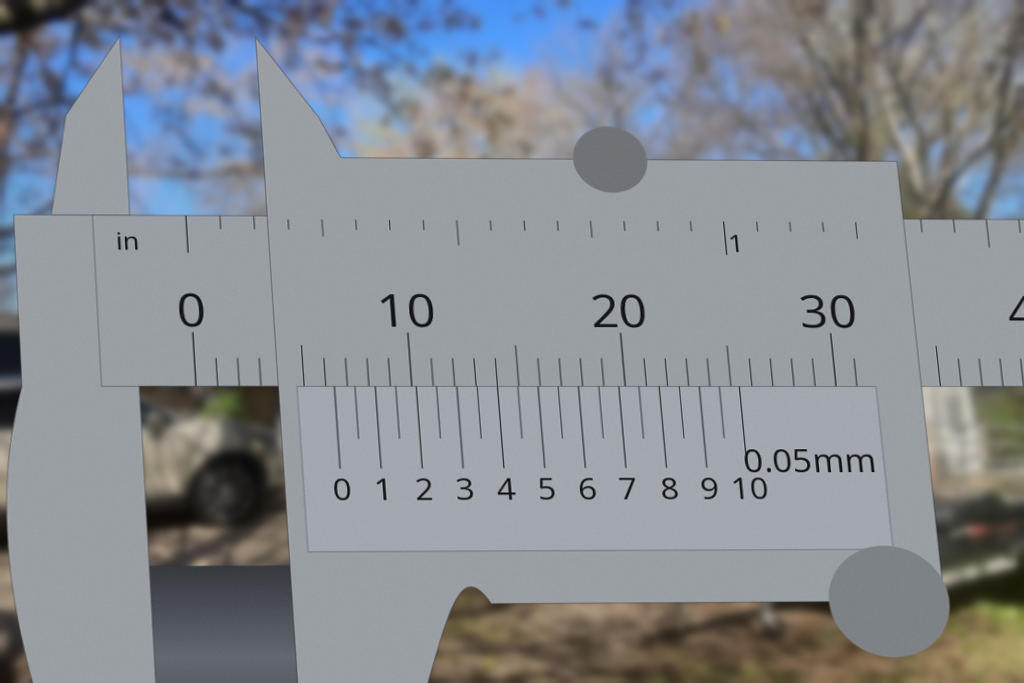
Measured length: 6.4 mm
